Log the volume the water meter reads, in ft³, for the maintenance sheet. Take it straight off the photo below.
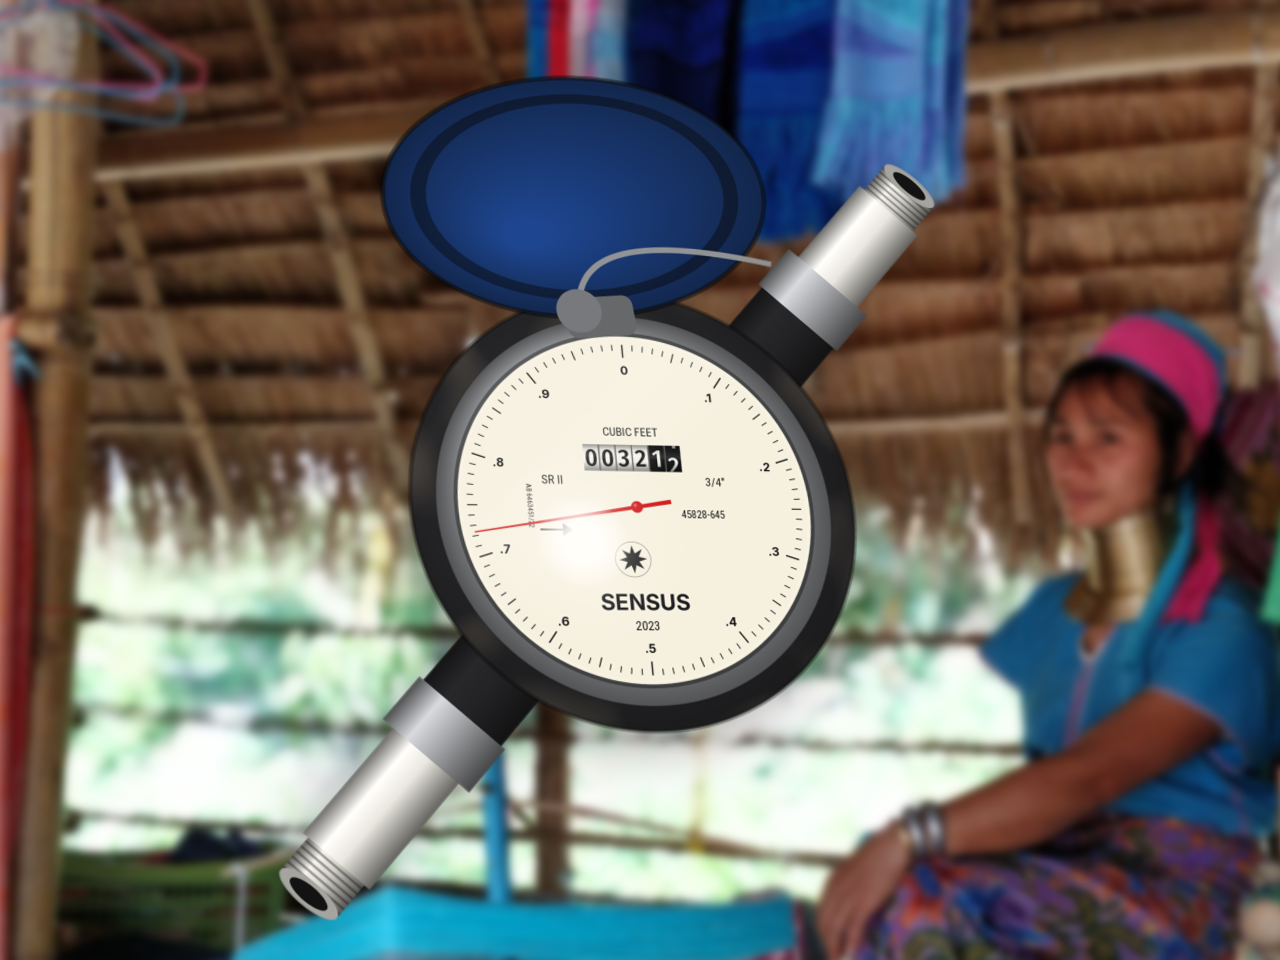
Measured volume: 3211.72 ft³
